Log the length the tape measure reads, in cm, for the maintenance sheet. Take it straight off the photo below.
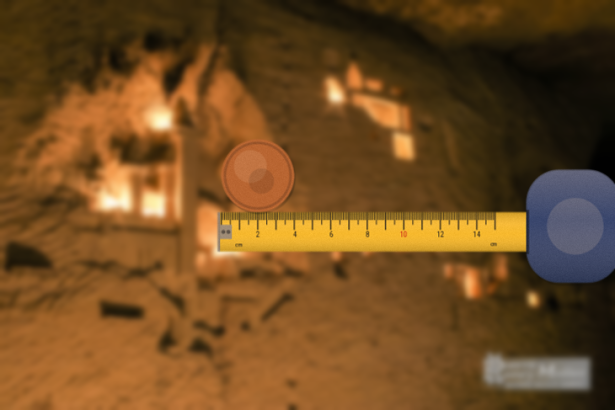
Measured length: 4 cm
